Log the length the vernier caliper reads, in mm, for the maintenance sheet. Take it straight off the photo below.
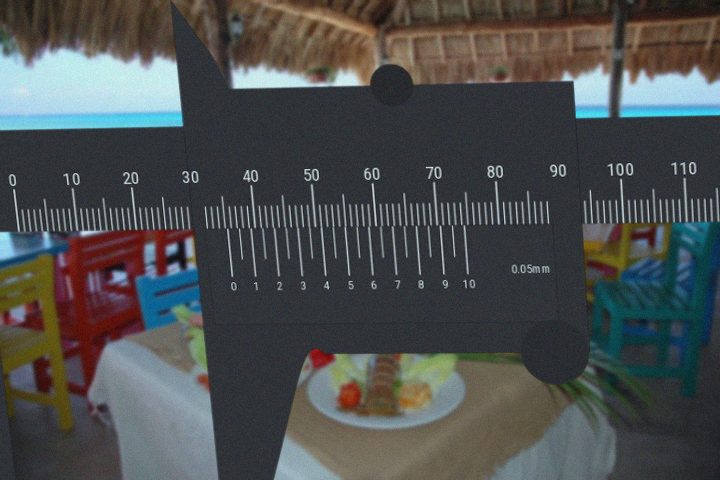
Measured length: 35.4 mm
